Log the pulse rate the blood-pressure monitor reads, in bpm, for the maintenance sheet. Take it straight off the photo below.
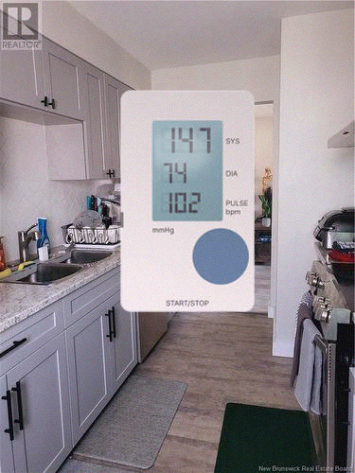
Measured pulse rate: 102 bpm
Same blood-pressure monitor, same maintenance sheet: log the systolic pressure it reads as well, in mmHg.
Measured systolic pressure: 147 mmHg
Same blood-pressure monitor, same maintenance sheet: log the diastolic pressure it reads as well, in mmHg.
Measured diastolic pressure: 74 mmHg
